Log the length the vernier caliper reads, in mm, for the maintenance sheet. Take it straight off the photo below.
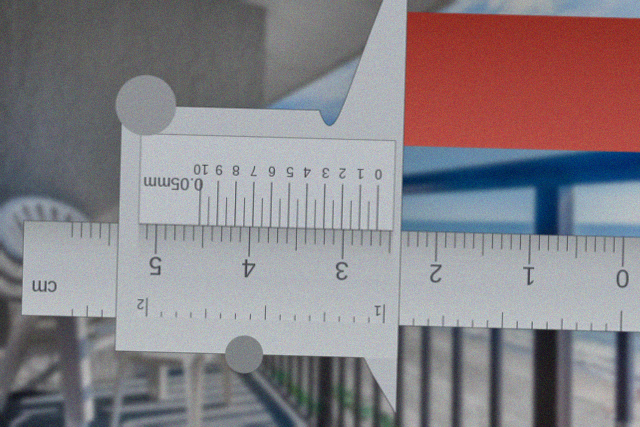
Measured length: 26.4 mm
